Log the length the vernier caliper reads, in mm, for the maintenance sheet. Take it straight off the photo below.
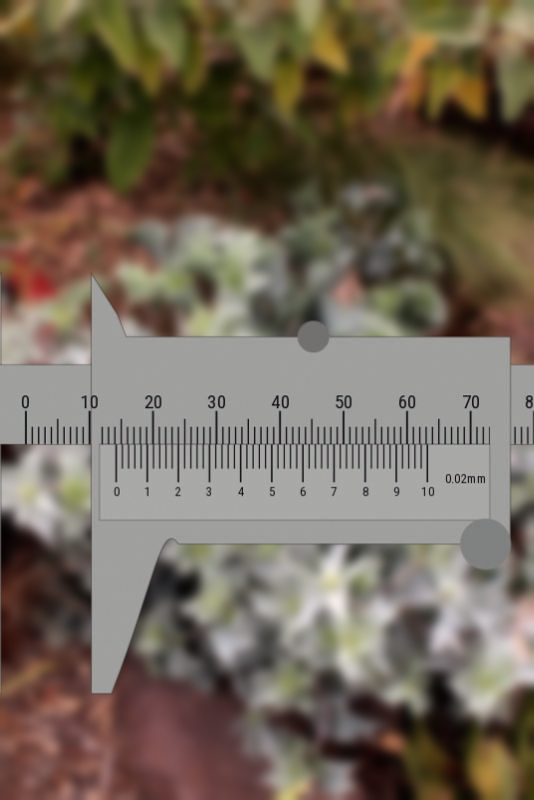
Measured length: 14.2 mm
